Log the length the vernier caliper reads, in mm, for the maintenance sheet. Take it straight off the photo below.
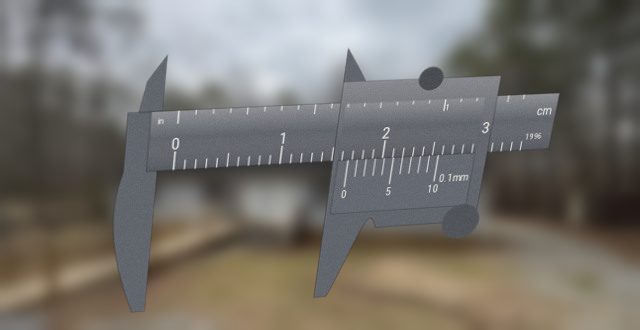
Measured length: 16.6 mm
